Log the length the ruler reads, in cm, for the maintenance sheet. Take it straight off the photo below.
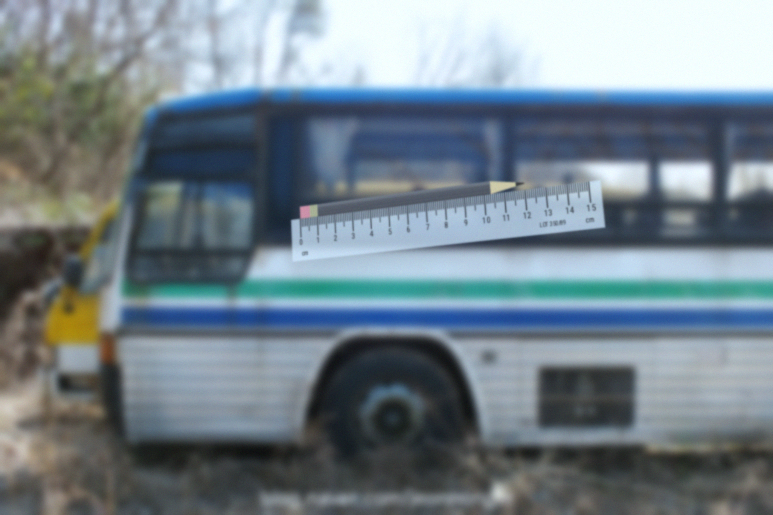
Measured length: 12 cm
